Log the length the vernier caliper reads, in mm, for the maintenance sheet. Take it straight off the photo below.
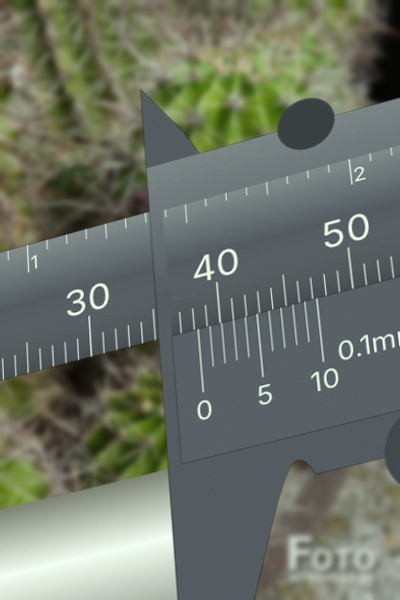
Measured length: 38.3 mm
